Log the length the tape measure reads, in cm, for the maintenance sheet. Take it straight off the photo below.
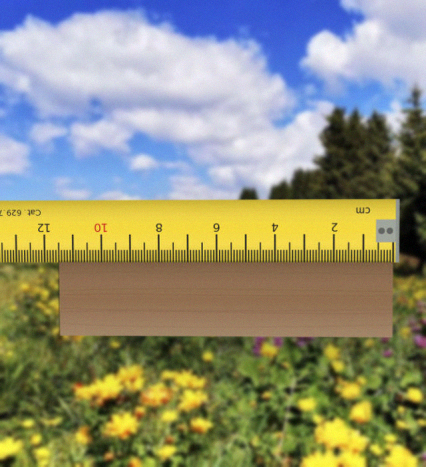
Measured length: 11.5 cm
